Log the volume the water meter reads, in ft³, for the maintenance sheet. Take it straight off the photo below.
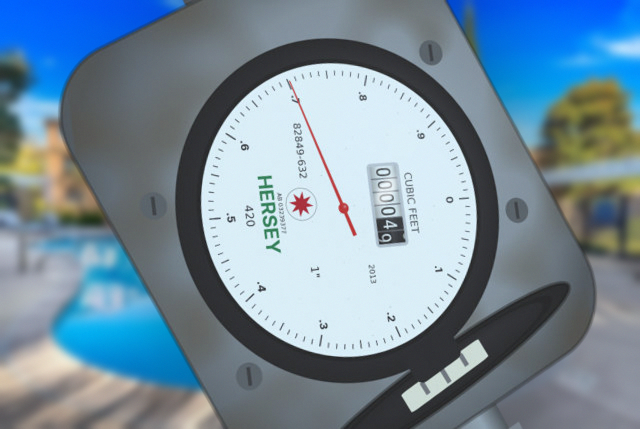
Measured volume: 48.70 ft³
